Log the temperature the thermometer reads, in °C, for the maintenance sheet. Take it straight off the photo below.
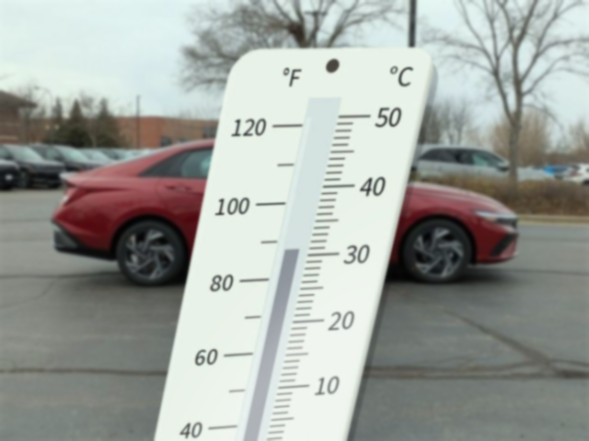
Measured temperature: 31 °C
